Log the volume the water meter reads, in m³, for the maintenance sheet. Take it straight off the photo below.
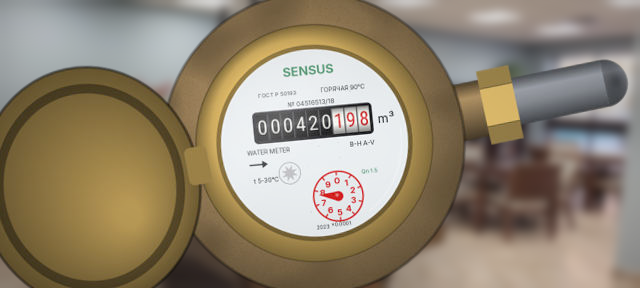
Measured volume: 420.1987 m³
